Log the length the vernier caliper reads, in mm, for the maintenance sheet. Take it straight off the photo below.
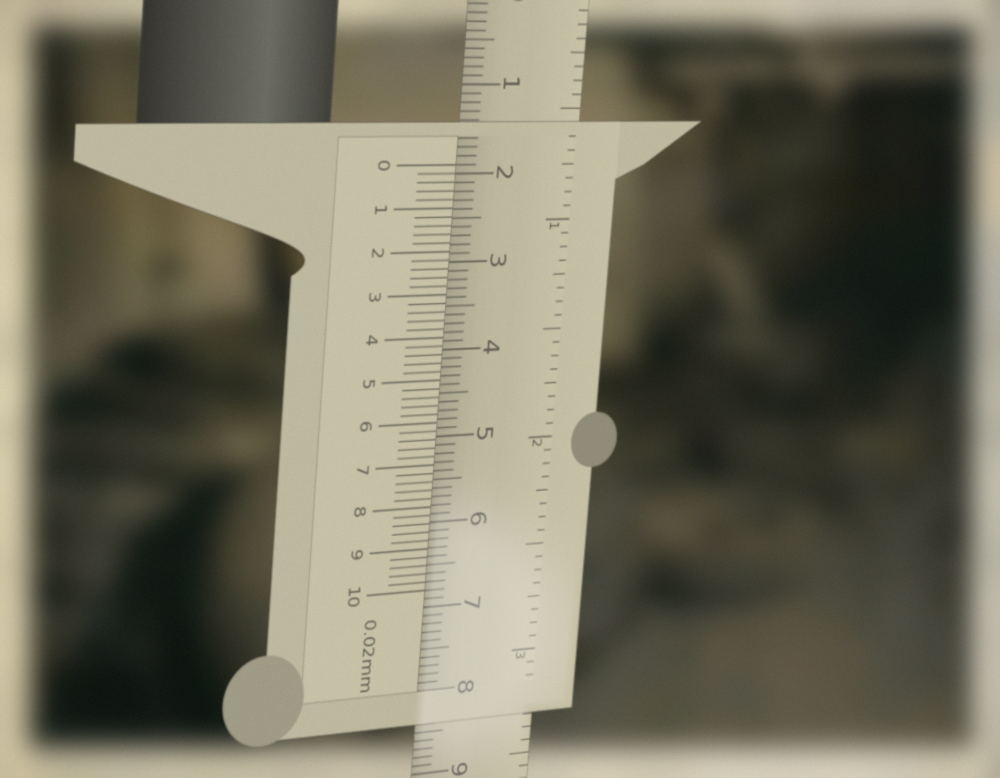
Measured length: 19.0 mm
